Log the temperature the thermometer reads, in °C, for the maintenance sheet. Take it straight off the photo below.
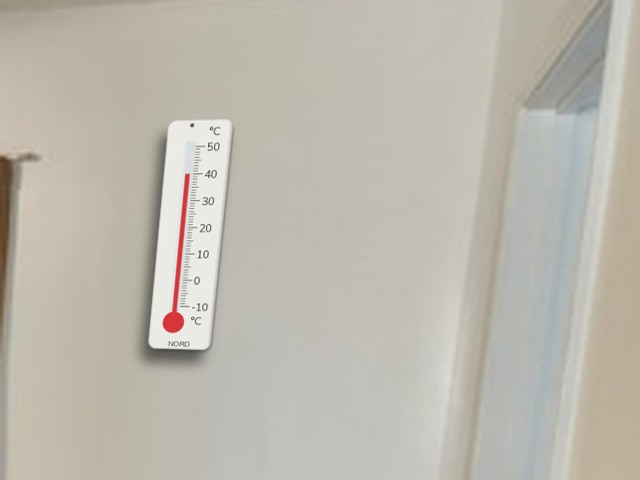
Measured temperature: 40 °C
